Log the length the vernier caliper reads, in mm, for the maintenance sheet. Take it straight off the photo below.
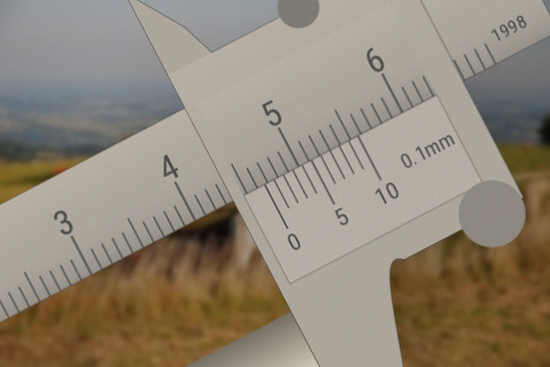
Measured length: 46.7 mm
